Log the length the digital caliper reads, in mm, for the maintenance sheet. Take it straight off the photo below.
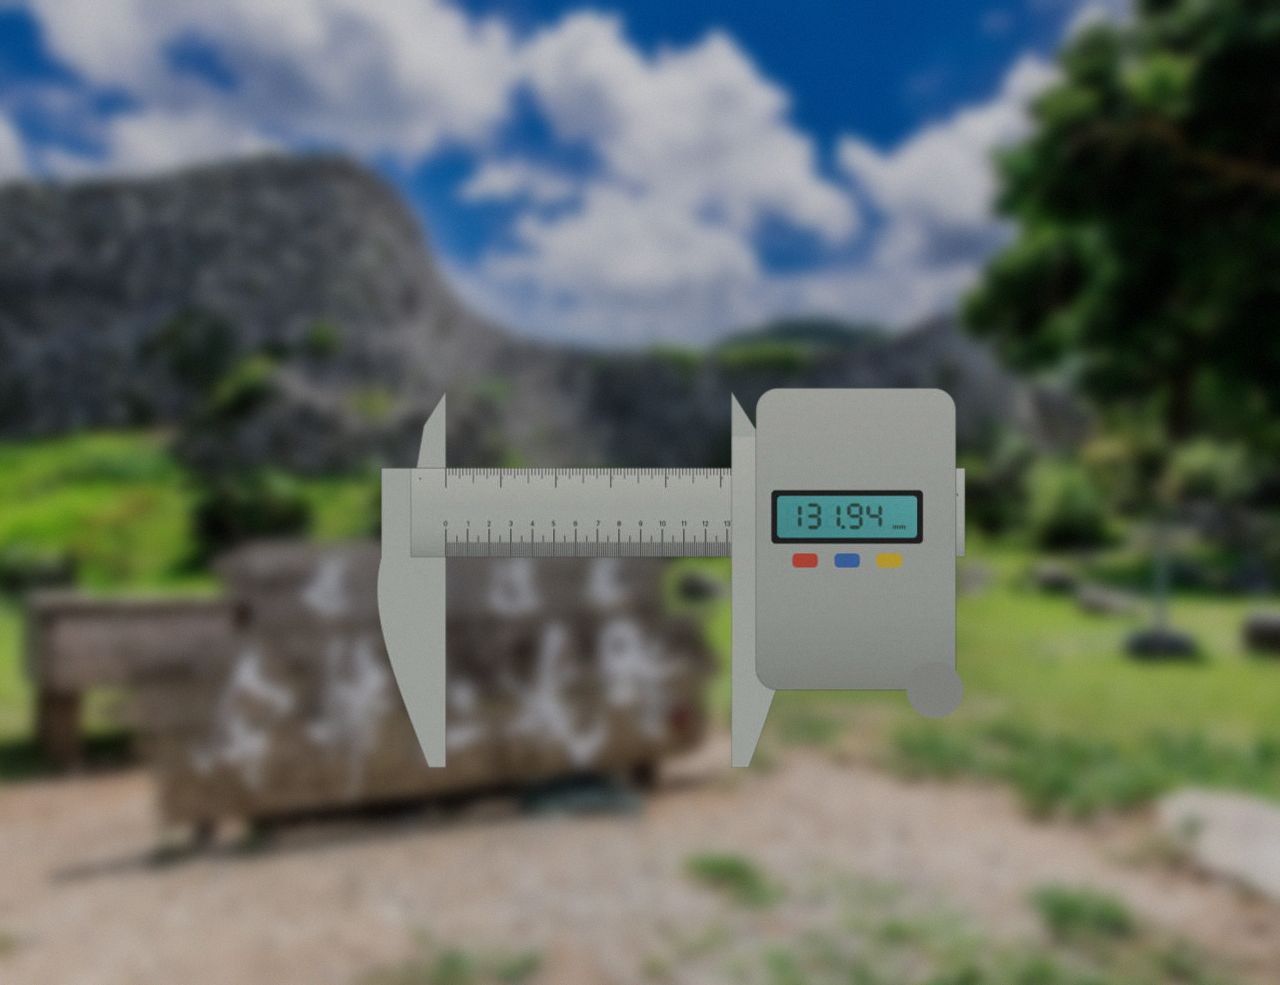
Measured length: 131.94 mm
